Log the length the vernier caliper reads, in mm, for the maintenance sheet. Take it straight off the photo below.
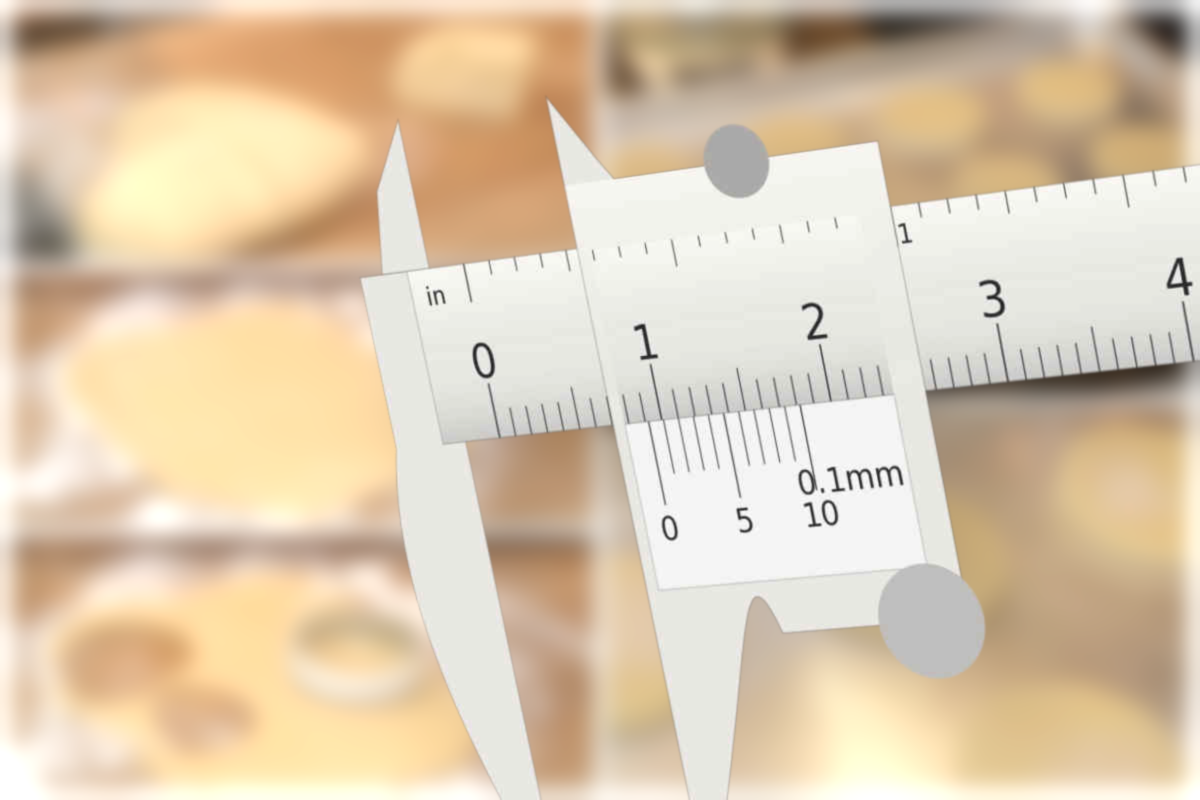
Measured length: 9.2 mm
